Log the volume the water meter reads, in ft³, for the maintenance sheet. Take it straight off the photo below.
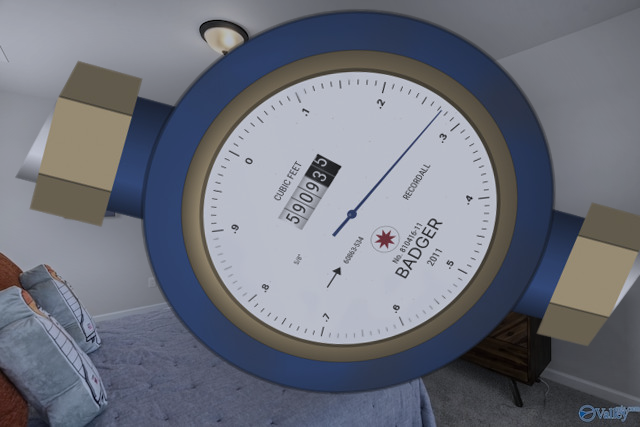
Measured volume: 590935.27 ft³
